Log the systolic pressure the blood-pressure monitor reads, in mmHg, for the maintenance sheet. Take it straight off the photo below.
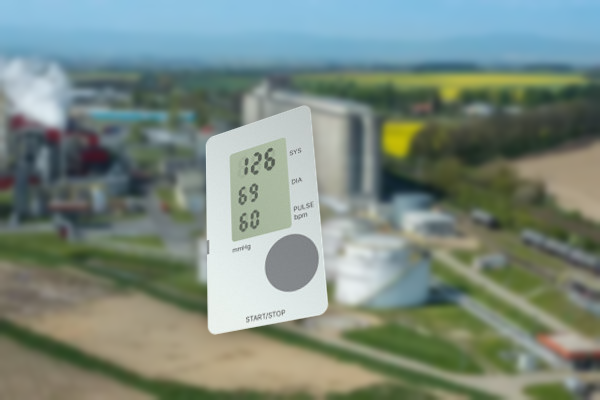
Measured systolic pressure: 126 mmHg
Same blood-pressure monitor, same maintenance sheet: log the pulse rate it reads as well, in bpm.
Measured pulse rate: 60 bpm
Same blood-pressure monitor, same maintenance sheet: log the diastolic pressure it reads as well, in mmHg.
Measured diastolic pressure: 69 mmHg
